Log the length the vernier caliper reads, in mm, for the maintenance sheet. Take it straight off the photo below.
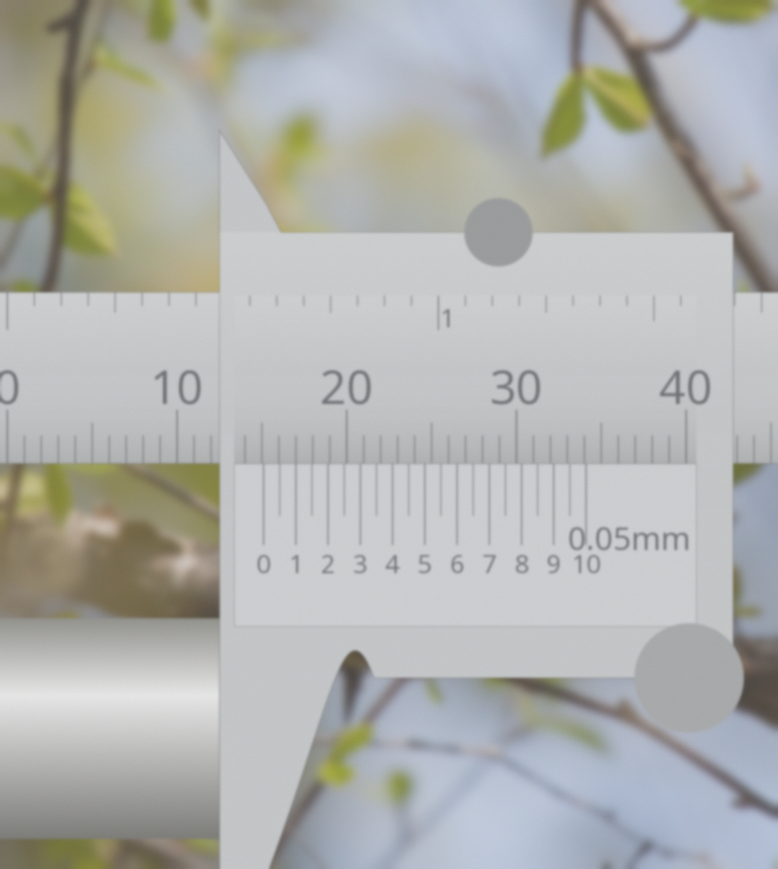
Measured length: 15.1 mm
